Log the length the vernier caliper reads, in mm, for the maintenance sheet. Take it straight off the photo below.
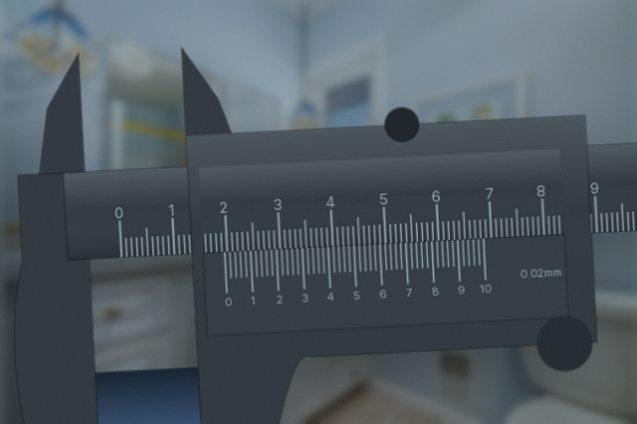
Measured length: 19.5 mm
